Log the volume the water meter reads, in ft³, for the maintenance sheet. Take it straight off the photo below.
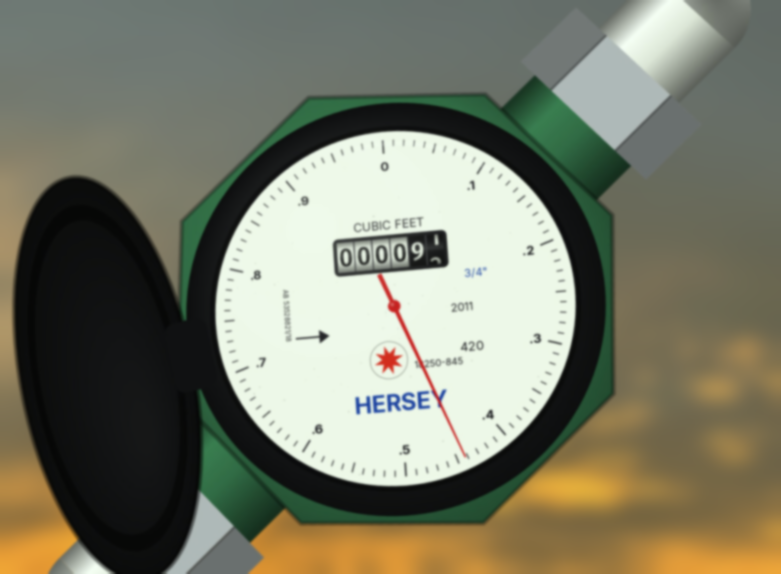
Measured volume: 91.44 ft³
